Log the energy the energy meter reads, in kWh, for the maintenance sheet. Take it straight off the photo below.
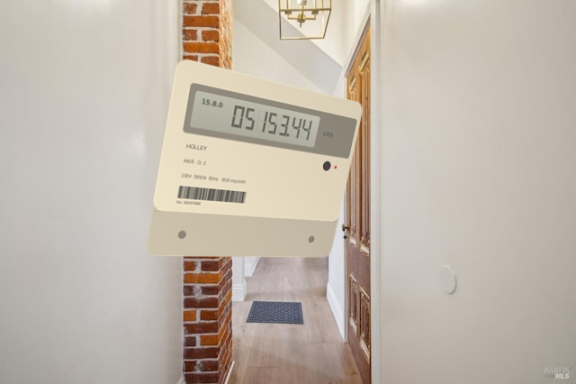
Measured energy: 5153.44 kWh
